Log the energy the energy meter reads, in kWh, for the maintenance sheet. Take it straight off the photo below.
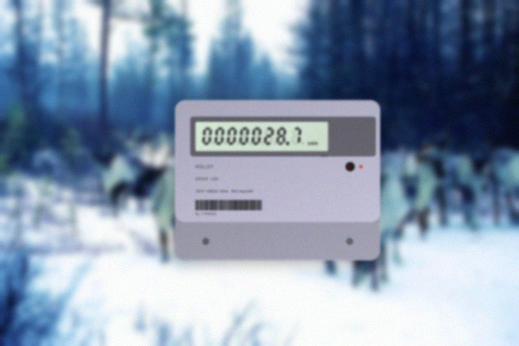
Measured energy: 28.7 kWh
